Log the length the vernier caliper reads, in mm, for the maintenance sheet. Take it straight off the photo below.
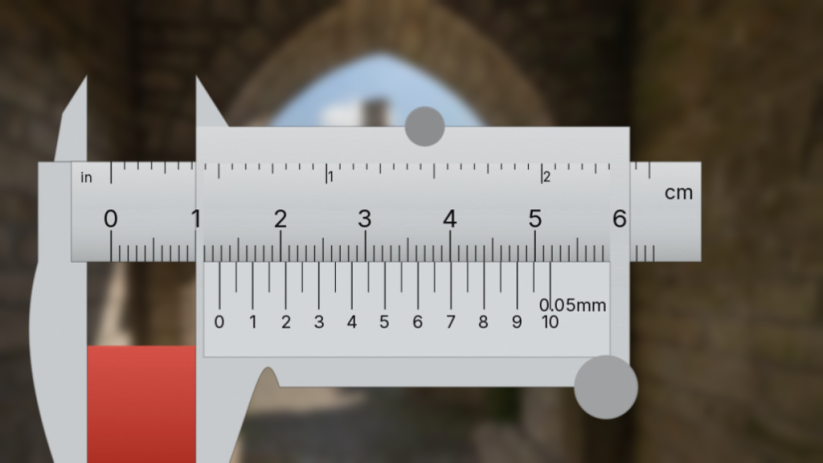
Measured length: 12.8 mm
